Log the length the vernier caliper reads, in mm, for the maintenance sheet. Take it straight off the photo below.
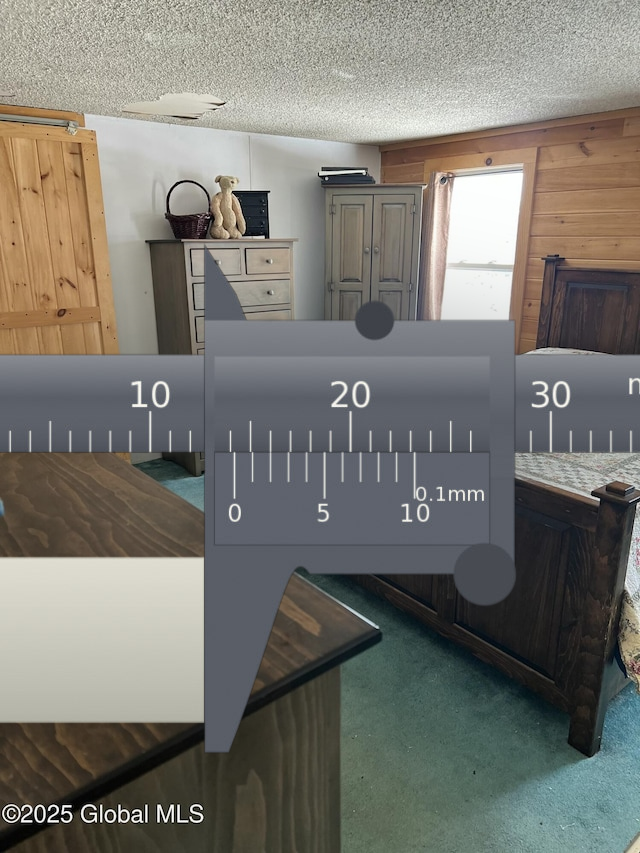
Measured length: 14.2 mm
